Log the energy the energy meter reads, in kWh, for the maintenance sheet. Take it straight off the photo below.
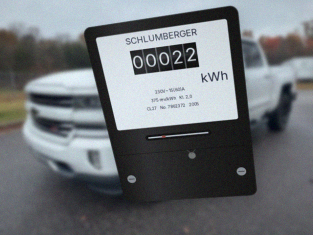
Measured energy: 22 kWh
